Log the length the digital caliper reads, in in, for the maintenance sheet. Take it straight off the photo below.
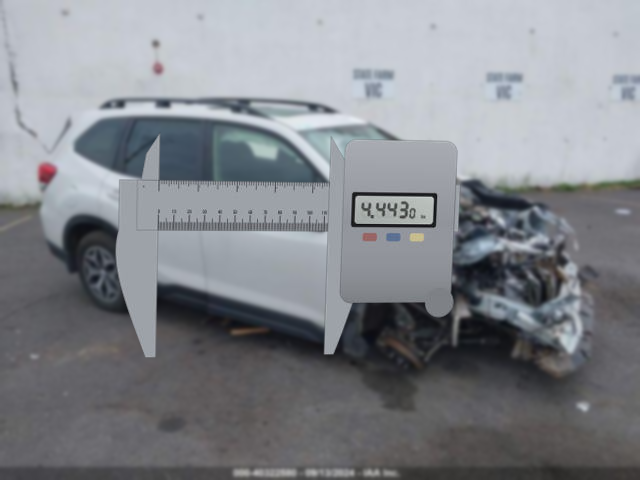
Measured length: 4.4430 in
